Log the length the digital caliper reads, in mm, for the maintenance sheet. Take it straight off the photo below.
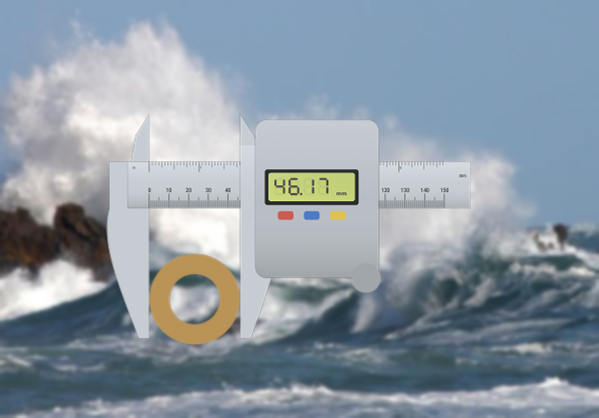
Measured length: 46.17 mm
